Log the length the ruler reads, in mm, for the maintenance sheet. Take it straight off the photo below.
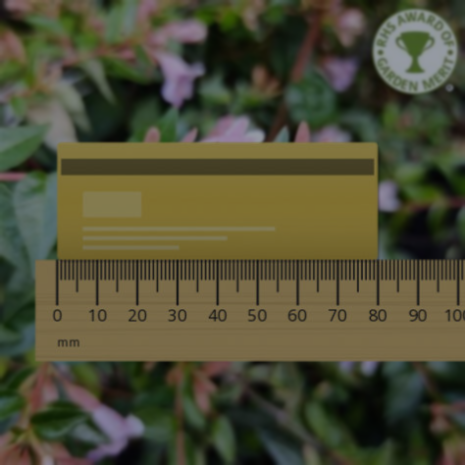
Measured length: 80 mm
